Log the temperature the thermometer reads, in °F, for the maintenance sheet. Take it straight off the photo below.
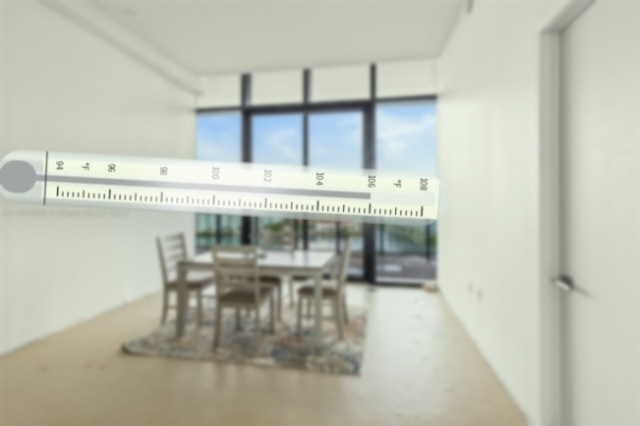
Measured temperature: 106 °F
